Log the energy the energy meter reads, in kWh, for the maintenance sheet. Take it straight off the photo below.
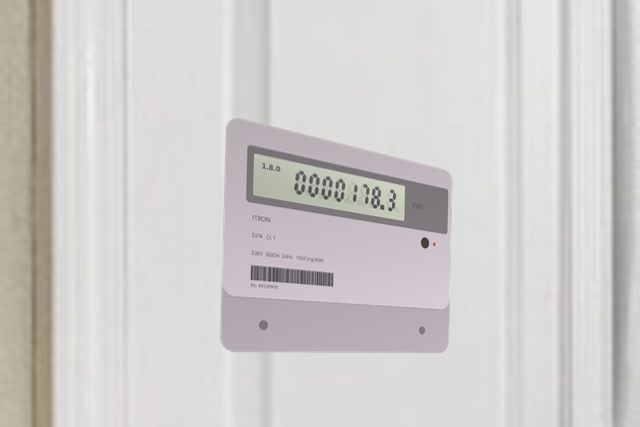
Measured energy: 178.3 kWh
